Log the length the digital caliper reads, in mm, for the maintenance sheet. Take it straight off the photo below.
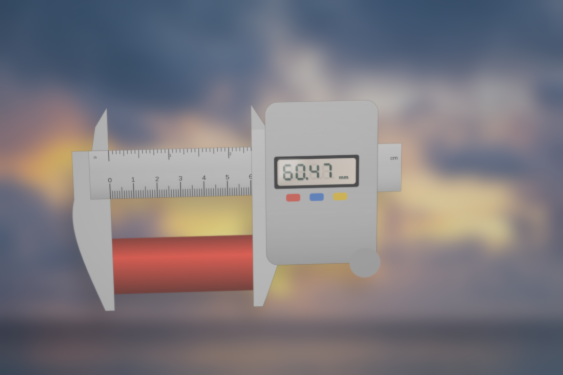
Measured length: 60.47 mm
